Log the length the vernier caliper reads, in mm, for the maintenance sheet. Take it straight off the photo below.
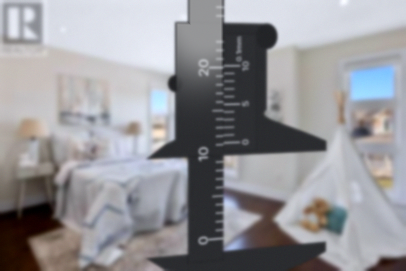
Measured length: 11.2 mm
